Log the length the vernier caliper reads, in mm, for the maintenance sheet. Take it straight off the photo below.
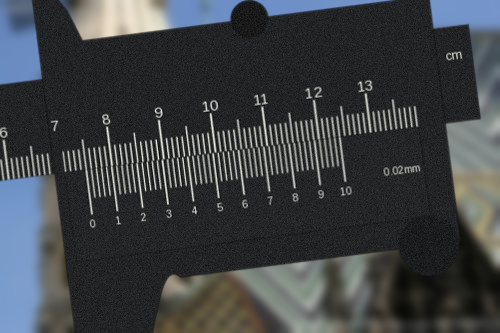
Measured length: 75.0 mm
